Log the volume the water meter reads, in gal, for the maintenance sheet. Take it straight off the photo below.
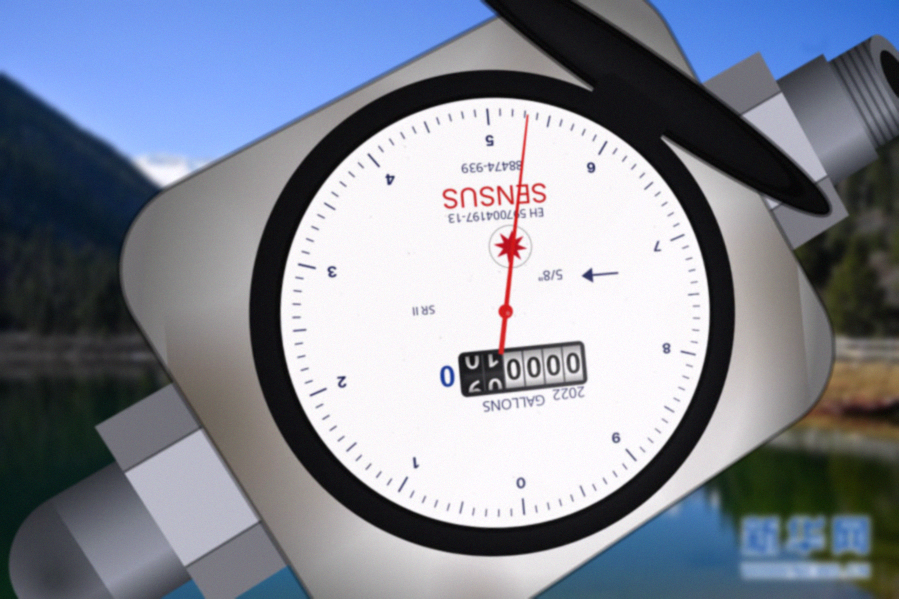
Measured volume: 95.3 gal
